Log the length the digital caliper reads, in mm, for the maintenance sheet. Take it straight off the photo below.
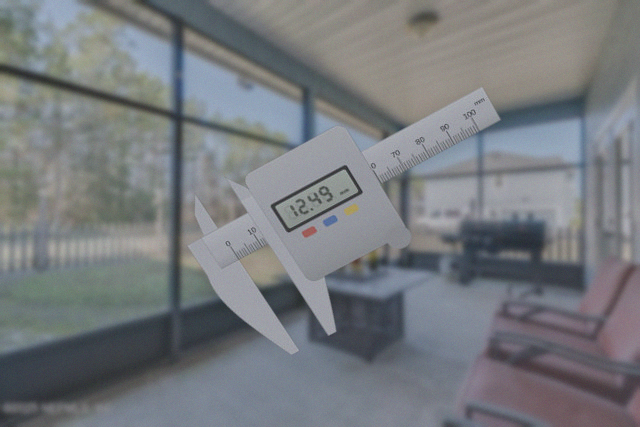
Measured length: 12.49 mm
